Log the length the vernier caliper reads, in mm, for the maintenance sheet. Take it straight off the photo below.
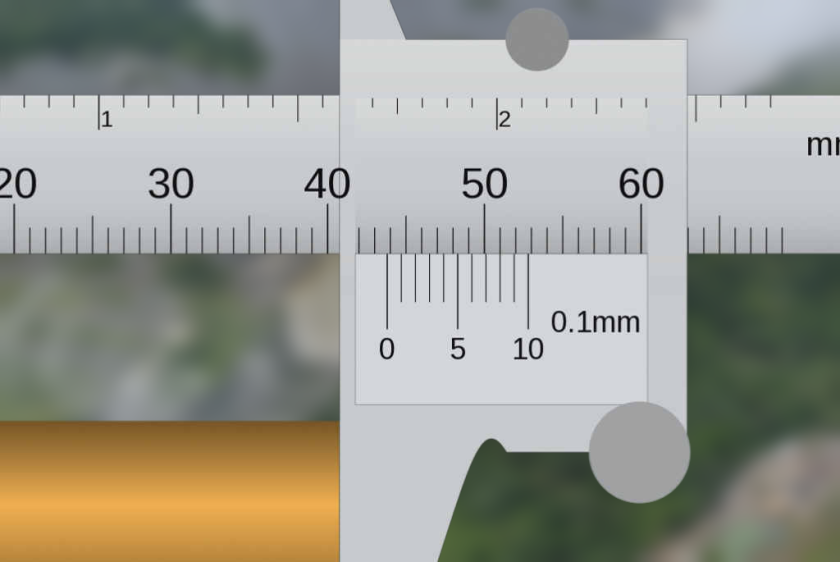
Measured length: 43.8 mm
